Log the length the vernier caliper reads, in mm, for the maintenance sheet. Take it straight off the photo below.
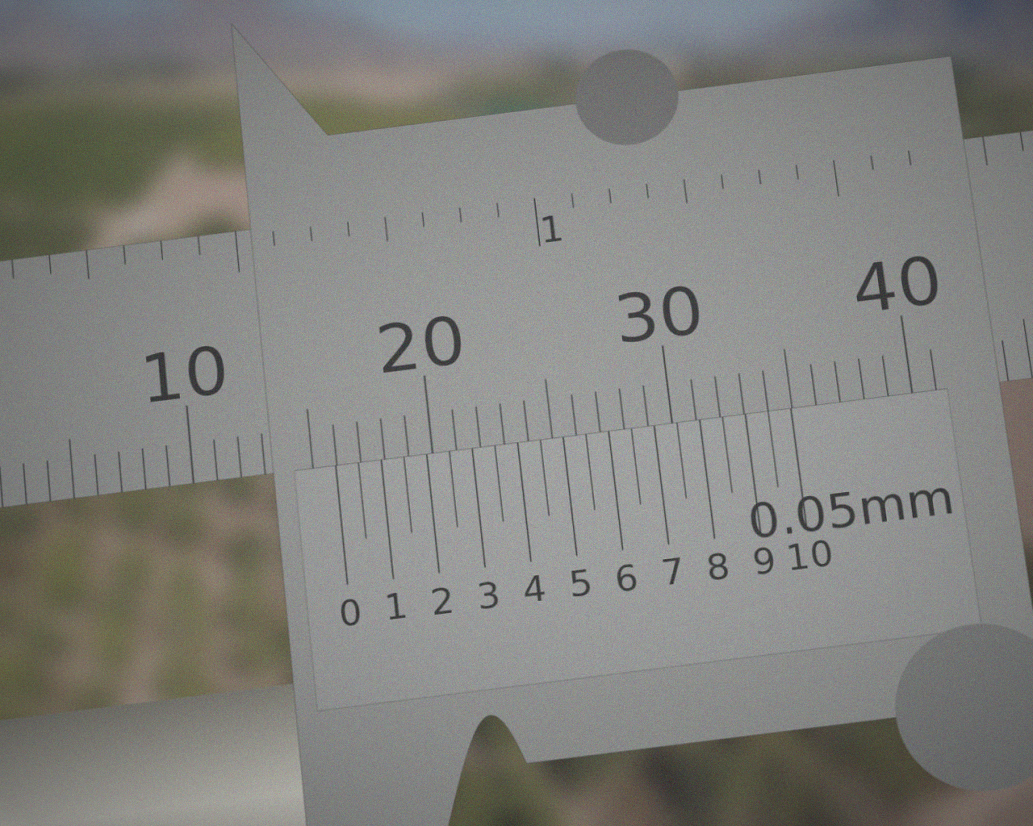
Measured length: 15.95 mm
